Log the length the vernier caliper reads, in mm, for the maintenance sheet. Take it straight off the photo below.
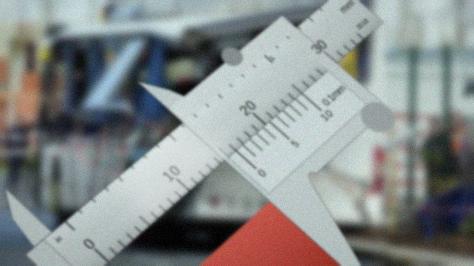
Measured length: 16.0 mm
